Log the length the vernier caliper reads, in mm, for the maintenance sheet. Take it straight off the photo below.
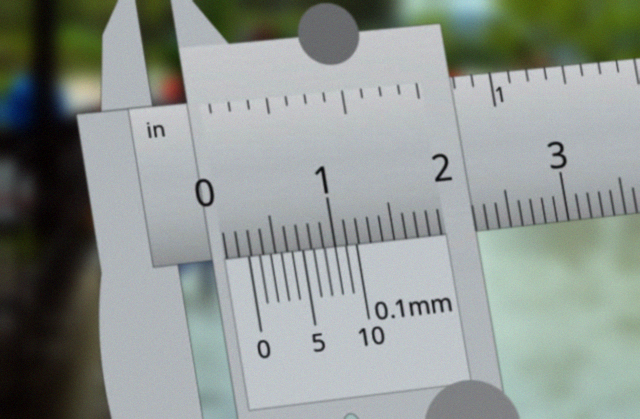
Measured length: 2.8 mm
